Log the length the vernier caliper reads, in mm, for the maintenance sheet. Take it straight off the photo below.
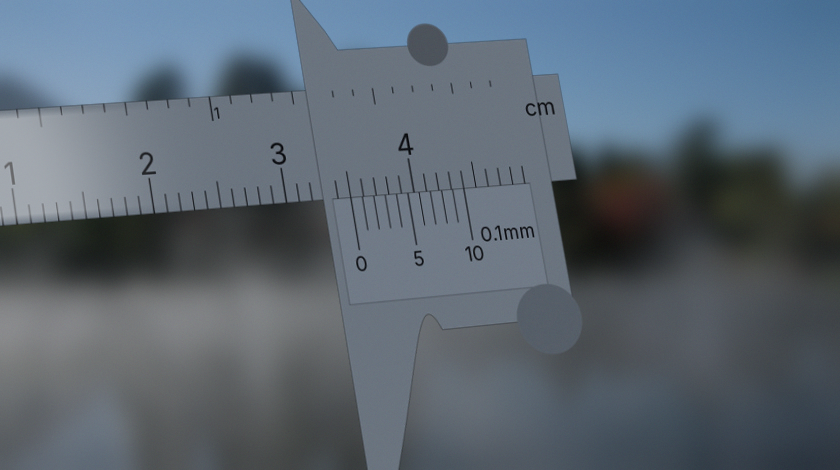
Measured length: 35.0 mm
